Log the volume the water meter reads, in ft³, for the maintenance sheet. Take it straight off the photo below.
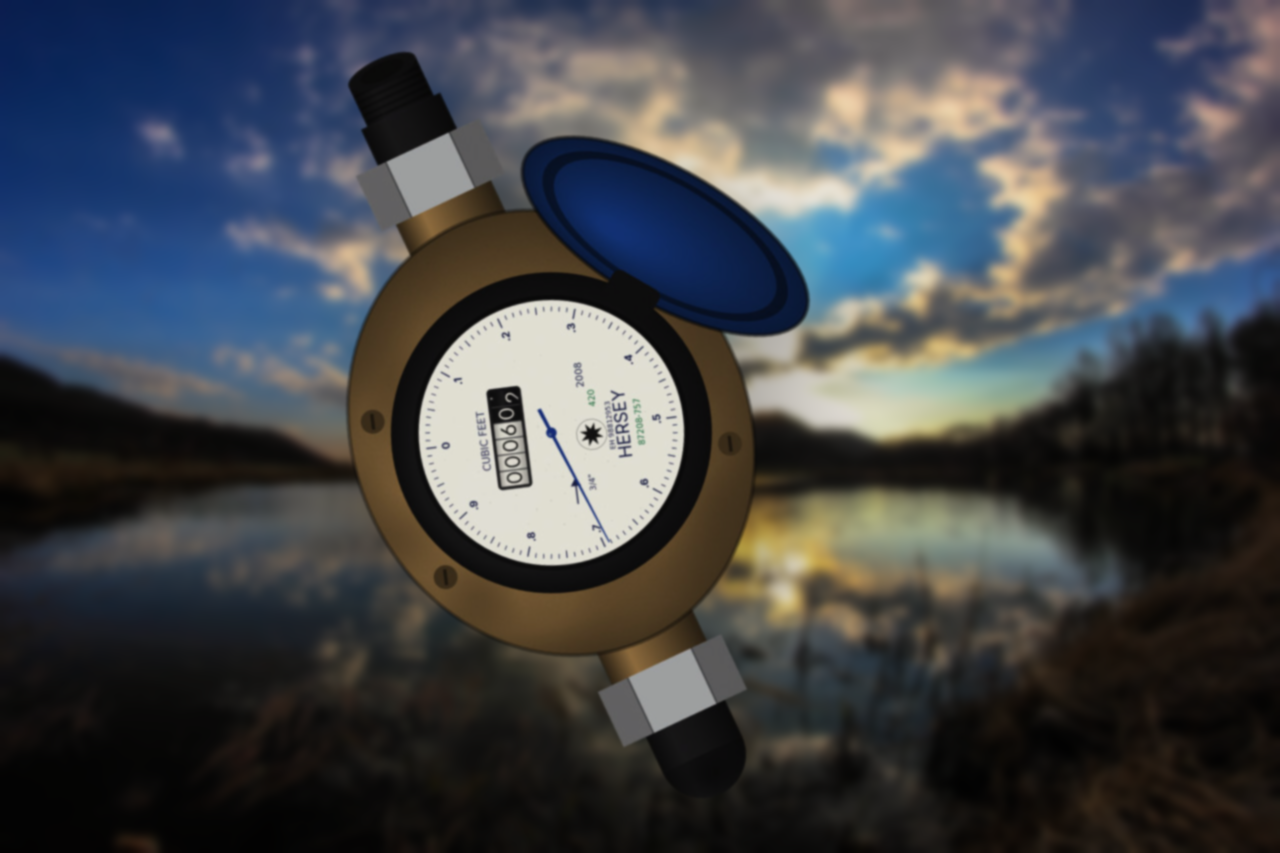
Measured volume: 601.69 ft³
